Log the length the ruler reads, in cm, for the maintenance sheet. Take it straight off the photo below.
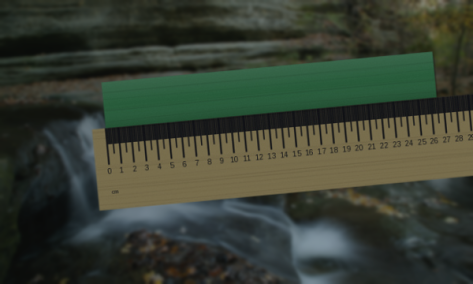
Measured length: 26.5 cm
